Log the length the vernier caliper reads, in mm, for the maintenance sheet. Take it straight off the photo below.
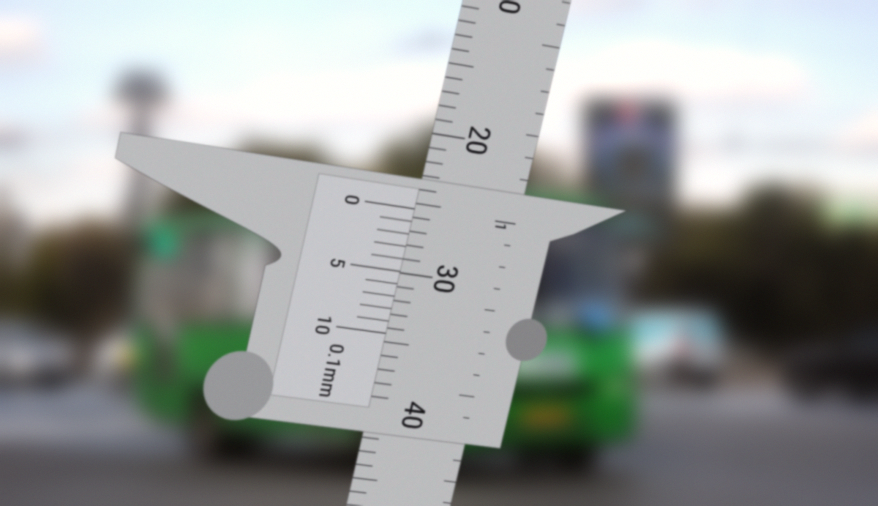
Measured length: 25.4 mm
